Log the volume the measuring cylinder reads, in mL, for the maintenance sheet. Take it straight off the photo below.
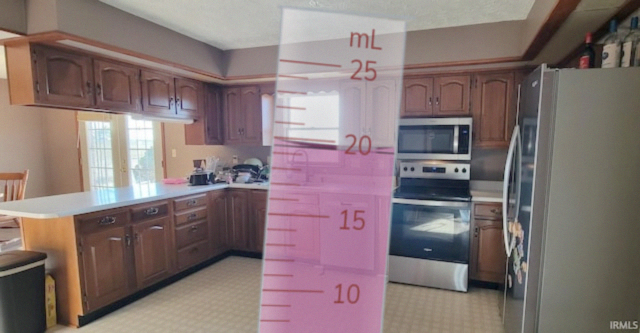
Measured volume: 19.5 mL
